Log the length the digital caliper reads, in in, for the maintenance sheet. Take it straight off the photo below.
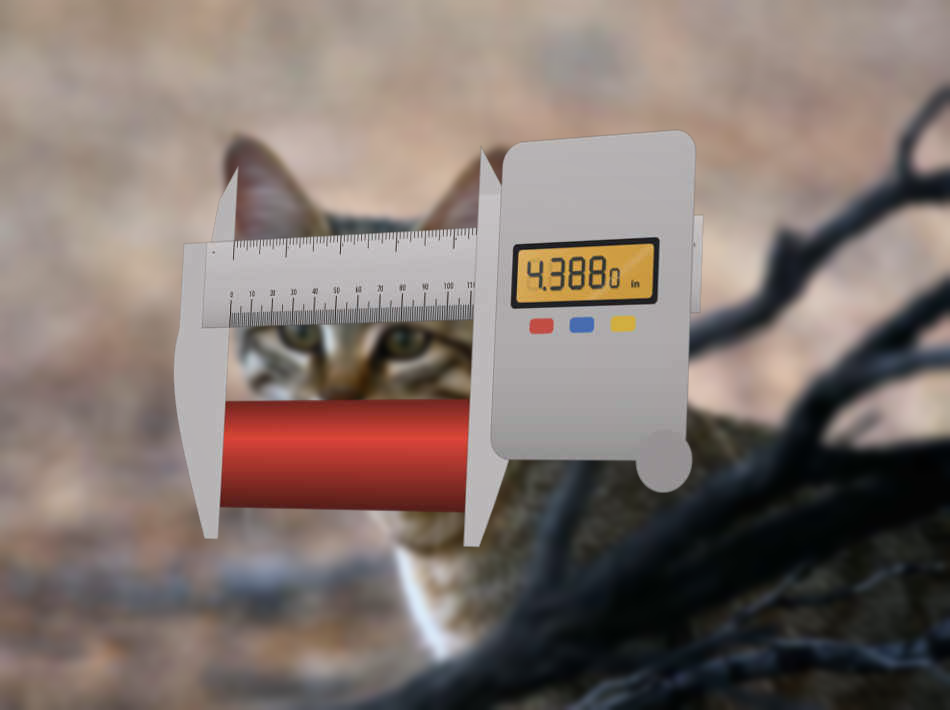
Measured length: 4.3880 in
